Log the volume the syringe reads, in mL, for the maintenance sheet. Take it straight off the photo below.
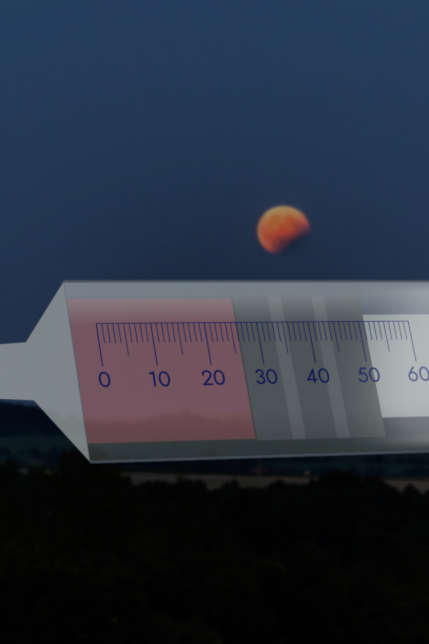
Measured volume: 26 mL
